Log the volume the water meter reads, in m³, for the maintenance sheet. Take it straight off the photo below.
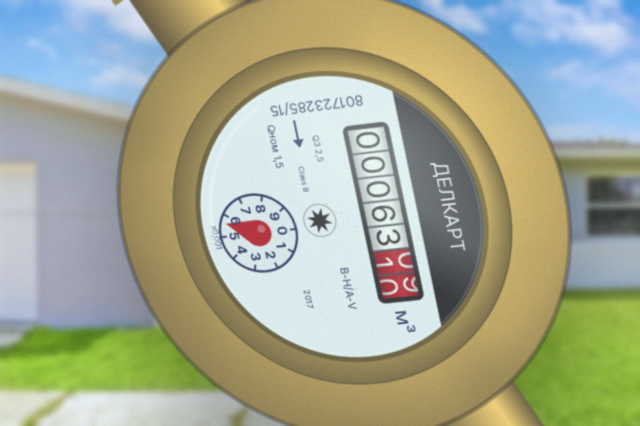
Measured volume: 63.095 m³
